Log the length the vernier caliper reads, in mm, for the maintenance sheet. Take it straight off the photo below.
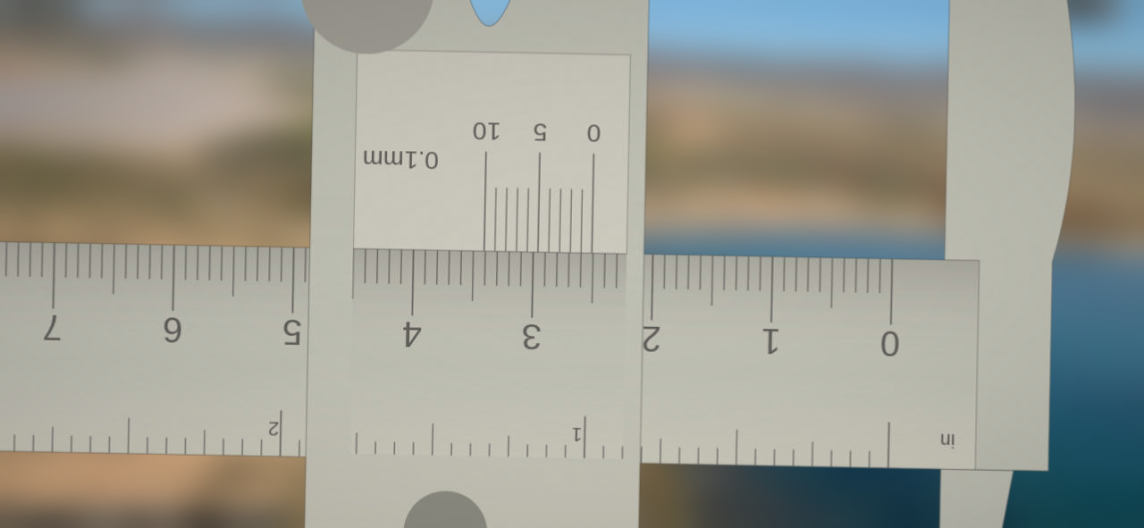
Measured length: 25.1 mm
